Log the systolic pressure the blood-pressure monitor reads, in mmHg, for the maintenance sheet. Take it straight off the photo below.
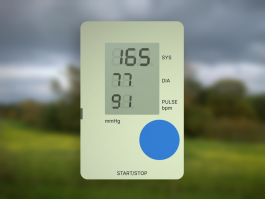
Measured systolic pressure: 165 mmHg
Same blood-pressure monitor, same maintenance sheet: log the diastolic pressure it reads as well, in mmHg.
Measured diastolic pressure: 77 mmHg
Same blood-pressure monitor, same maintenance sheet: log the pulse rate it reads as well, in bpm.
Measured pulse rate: 91 bpm
